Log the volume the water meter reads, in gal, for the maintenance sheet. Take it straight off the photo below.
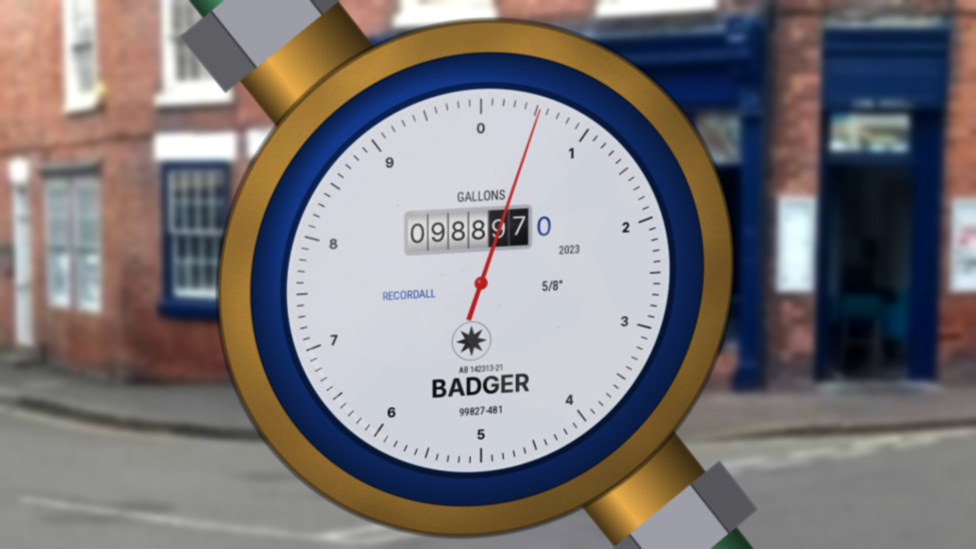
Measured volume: 988970.5 gal
